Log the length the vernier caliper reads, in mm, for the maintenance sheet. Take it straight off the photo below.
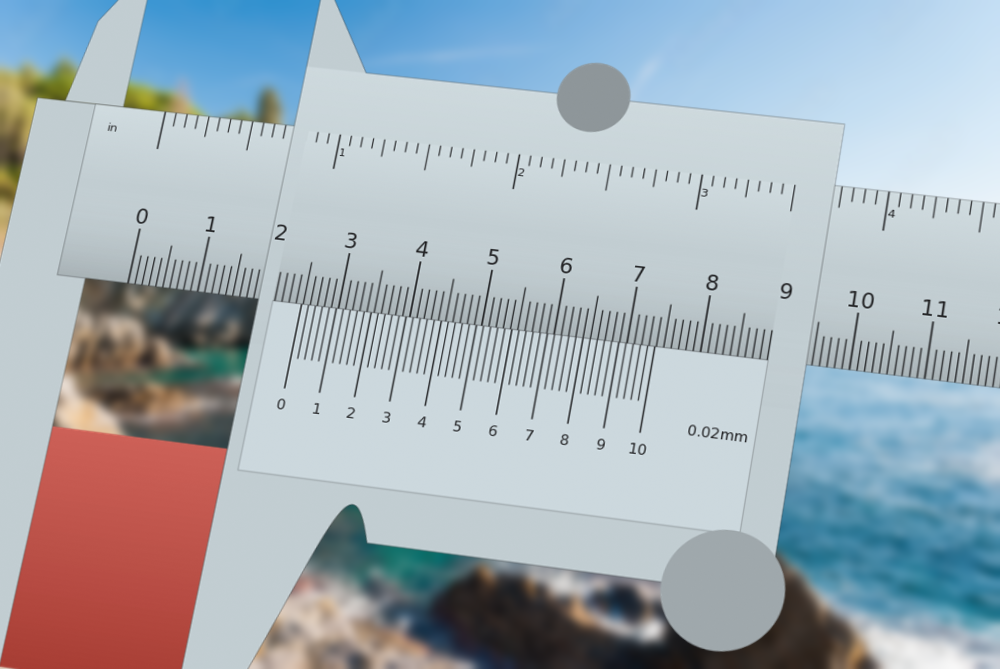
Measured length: 24.8 mm
